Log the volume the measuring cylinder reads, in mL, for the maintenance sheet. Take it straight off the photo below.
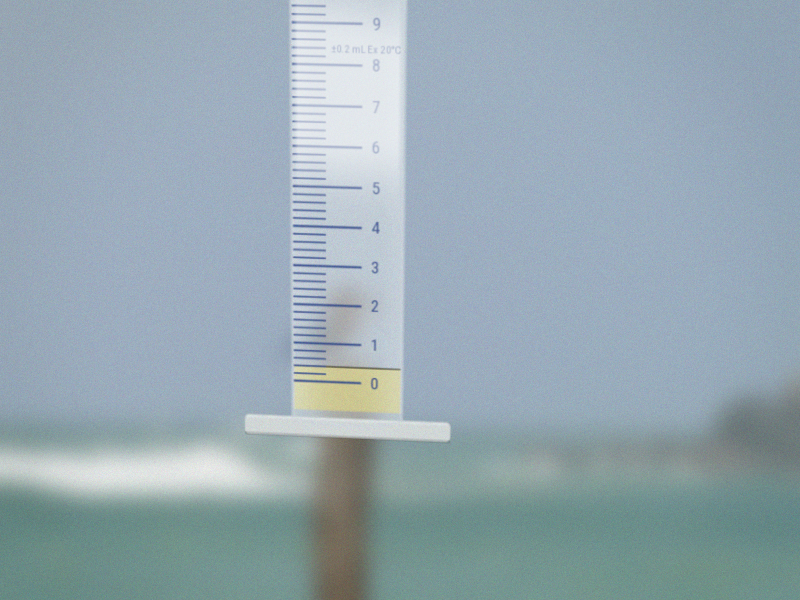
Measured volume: 0.4 mL
